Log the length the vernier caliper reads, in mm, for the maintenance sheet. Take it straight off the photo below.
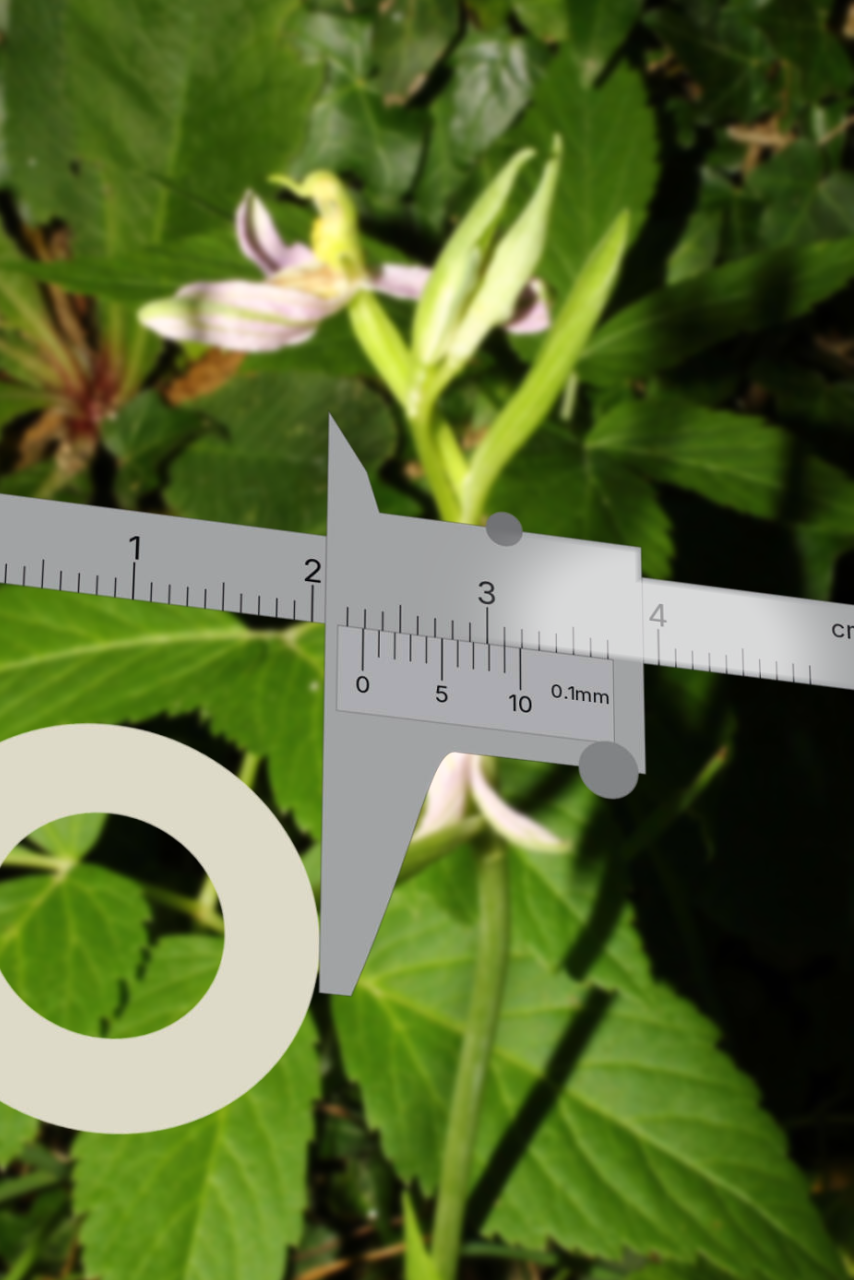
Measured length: 22.9 mm
